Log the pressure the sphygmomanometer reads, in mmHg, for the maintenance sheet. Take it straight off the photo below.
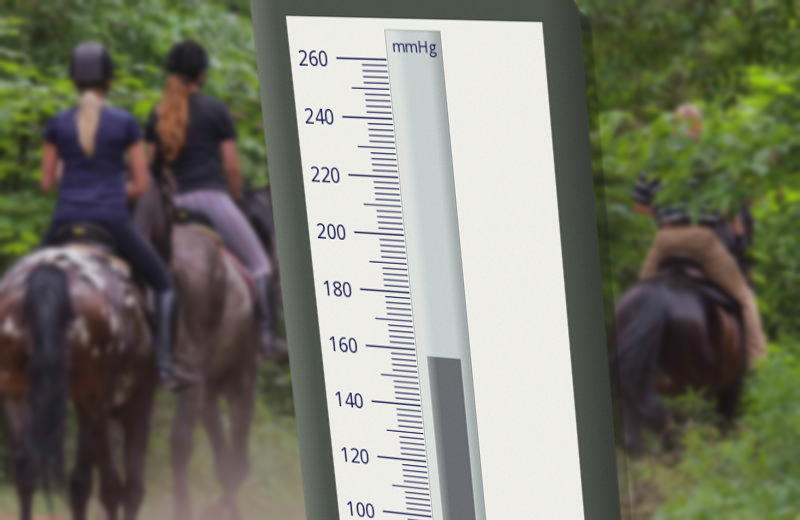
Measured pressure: 158 mmHg
